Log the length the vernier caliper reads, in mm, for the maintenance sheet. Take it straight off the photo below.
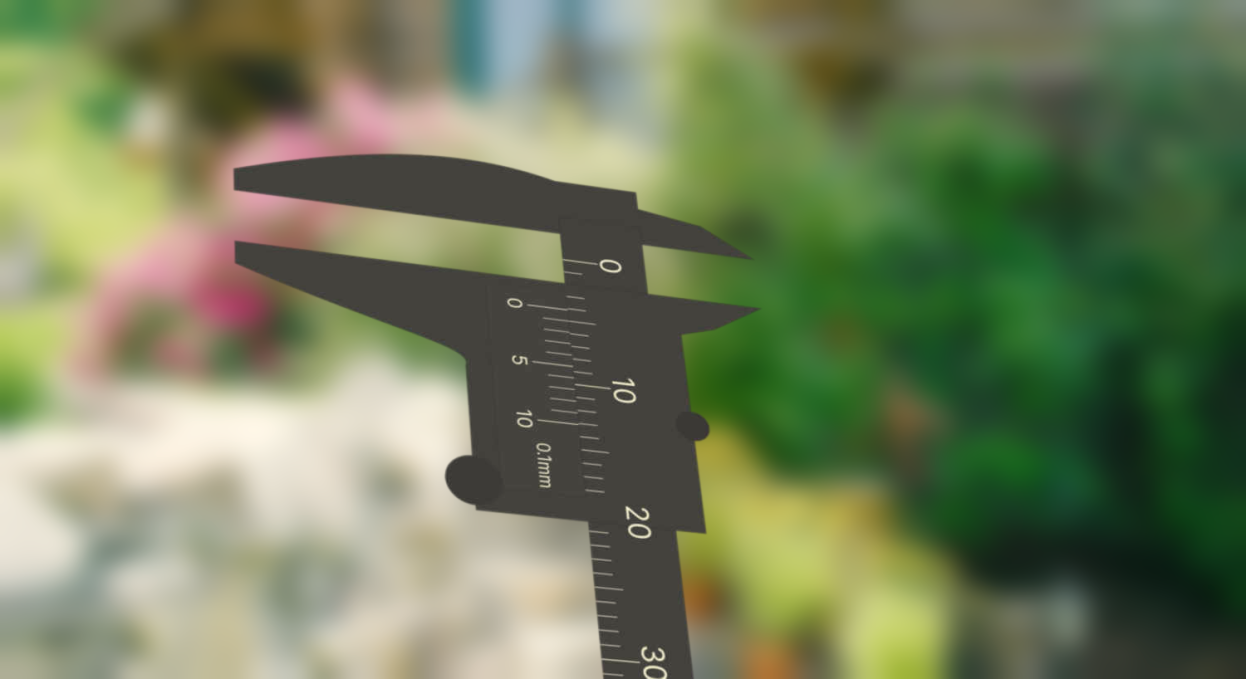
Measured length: 4.1 mm
